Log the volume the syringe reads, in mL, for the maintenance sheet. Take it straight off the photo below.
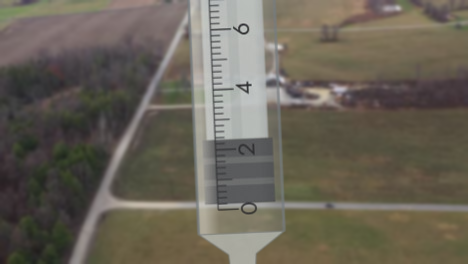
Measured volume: 0.2 mL
